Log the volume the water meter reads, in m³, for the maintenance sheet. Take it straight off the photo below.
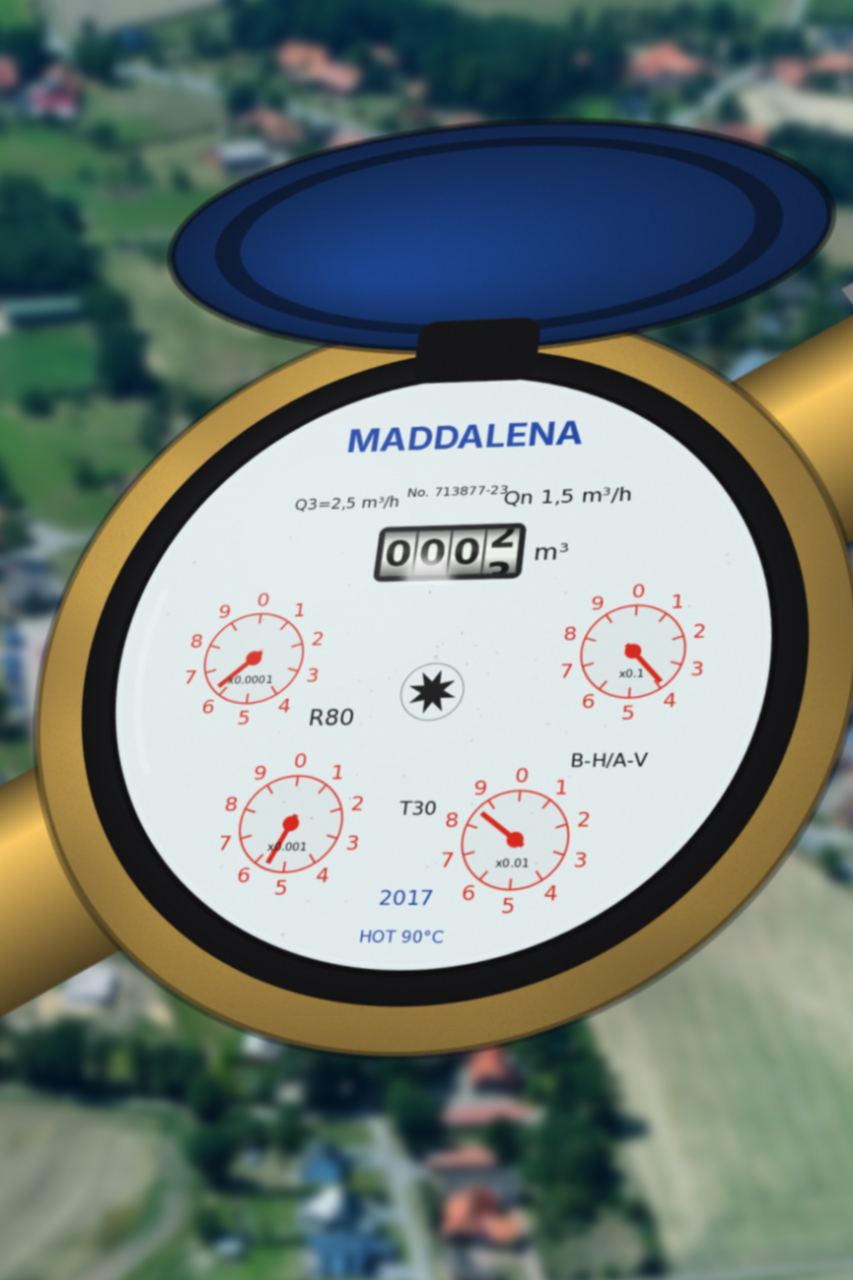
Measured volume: 2.3856 m³
